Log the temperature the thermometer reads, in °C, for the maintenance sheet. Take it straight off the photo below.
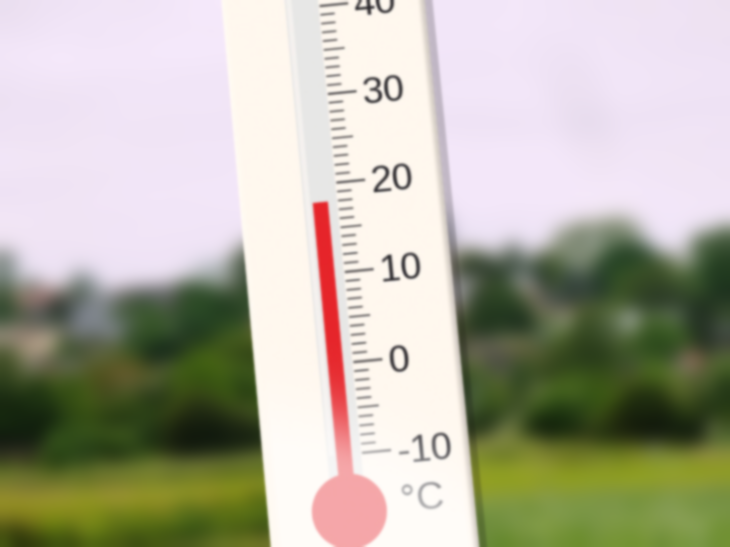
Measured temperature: 18 °C
